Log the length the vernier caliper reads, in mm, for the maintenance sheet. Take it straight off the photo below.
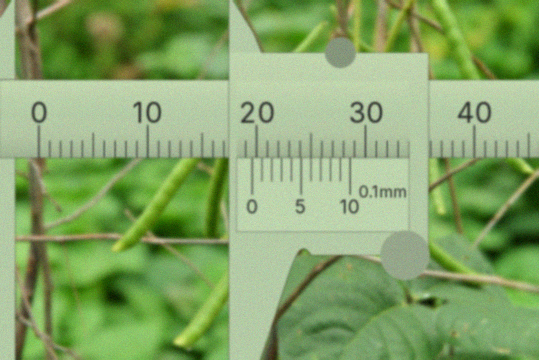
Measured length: 19.6 mm
